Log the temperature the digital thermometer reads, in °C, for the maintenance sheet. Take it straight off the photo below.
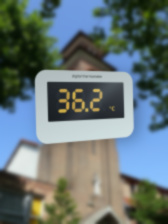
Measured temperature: 36.2 °C
